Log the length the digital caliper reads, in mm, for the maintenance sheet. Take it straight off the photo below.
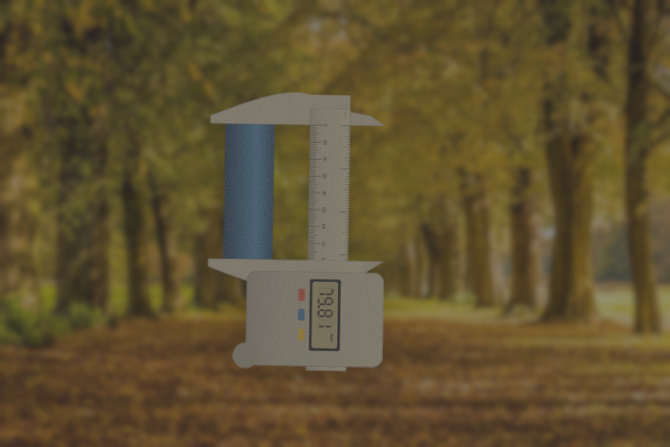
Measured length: 79.81 mm
